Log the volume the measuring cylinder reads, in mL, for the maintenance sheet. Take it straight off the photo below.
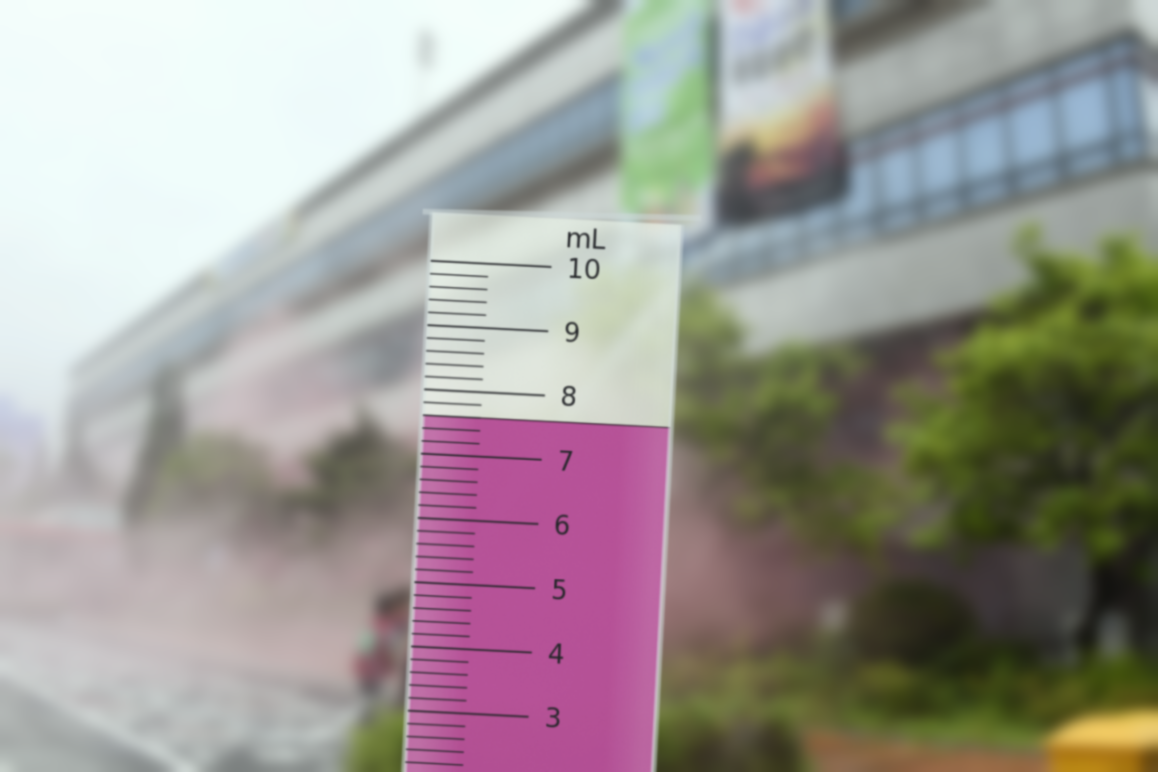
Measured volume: 7.6 mL
